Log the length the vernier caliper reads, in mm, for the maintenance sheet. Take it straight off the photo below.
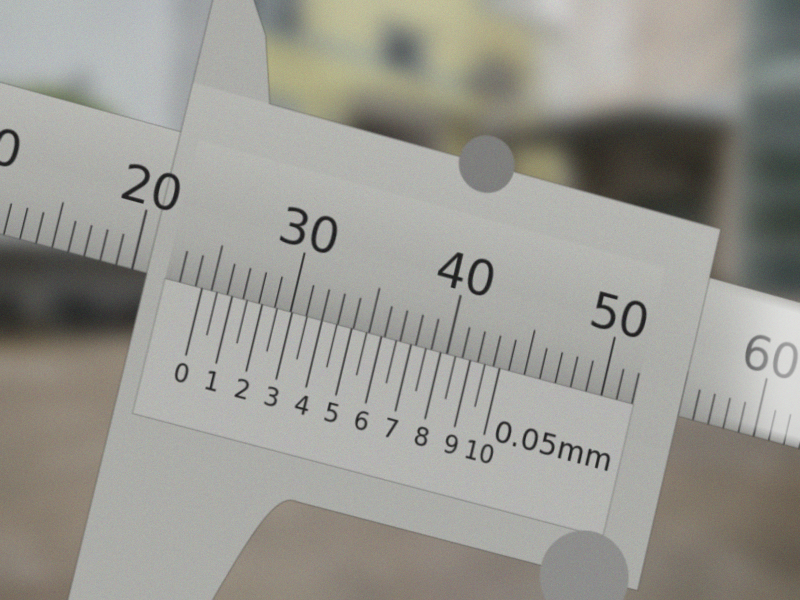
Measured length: 24.4 mm
